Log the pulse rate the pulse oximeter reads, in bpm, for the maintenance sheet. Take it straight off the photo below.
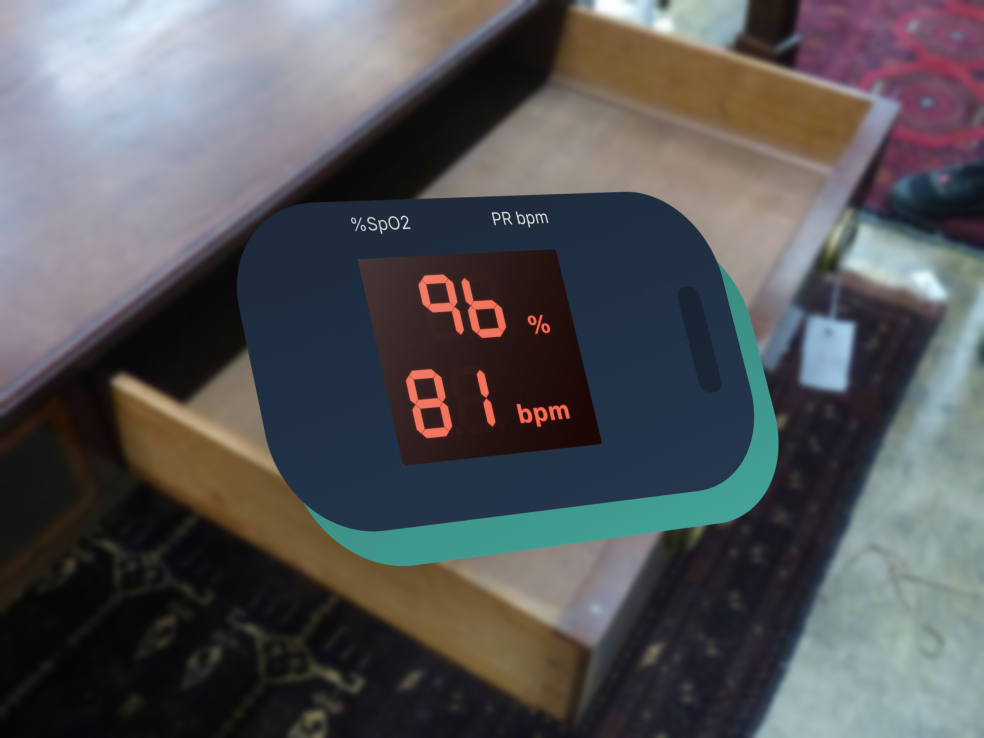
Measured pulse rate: 81 bpm
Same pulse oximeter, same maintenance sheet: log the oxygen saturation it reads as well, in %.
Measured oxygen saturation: 96 %
